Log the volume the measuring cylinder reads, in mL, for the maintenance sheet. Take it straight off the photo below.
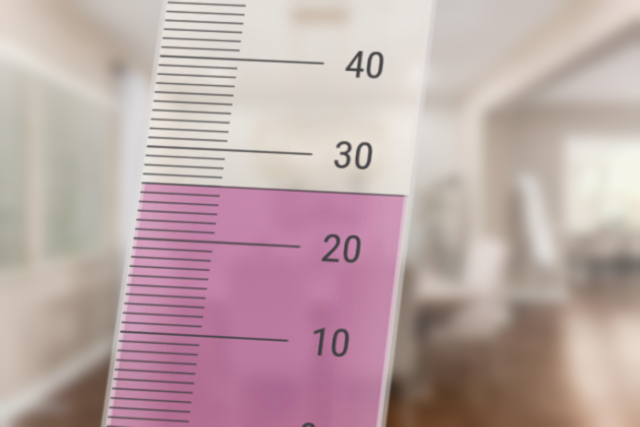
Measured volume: 26 mL
